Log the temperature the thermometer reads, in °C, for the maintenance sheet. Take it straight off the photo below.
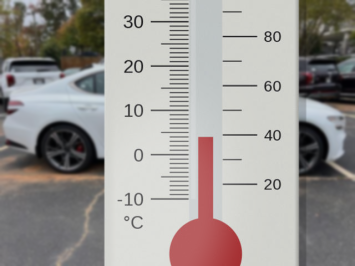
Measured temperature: 4 °C
